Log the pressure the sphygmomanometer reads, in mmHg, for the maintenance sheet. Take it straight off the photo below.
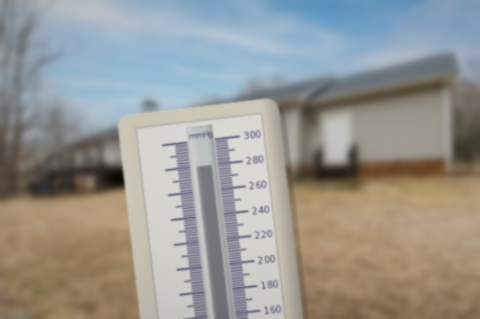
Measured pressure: 280 mmHg
